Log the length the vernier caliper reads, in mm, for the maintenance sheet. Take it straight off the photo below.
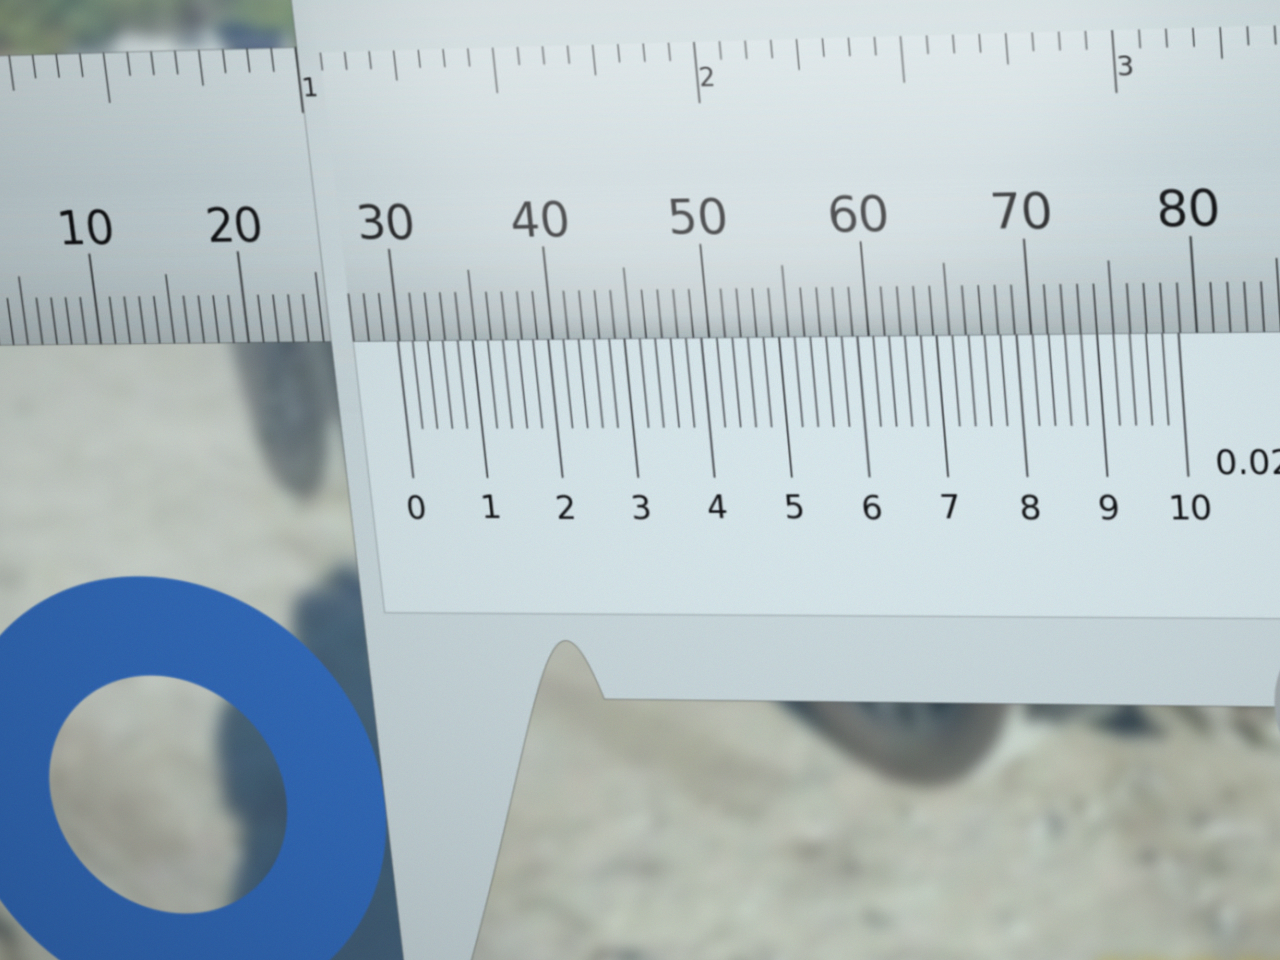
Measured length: 29.9 mm
